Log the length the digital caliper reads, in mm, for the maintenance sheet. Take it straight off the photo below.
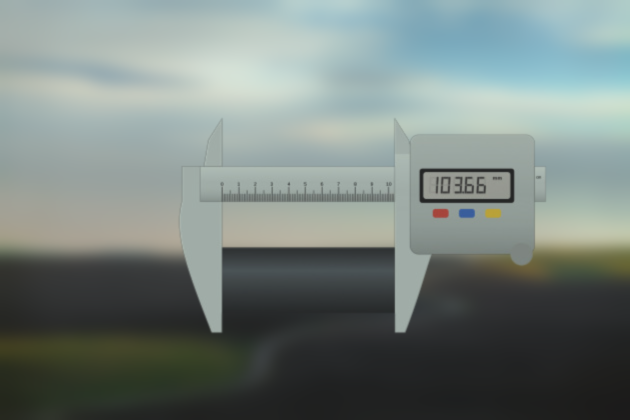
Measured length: 103.66 mm
